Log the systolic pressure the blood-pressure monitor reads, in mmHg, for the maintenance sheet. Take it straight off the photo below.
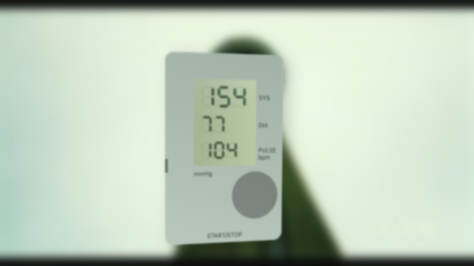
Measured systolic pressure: 154 mmHg
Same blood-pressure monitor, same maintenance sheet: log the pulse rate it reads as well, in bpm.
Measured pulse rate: 104 bpm
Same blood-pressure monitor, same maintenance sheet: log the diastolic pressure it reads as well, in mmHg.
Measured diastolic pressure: 77 mmHg
